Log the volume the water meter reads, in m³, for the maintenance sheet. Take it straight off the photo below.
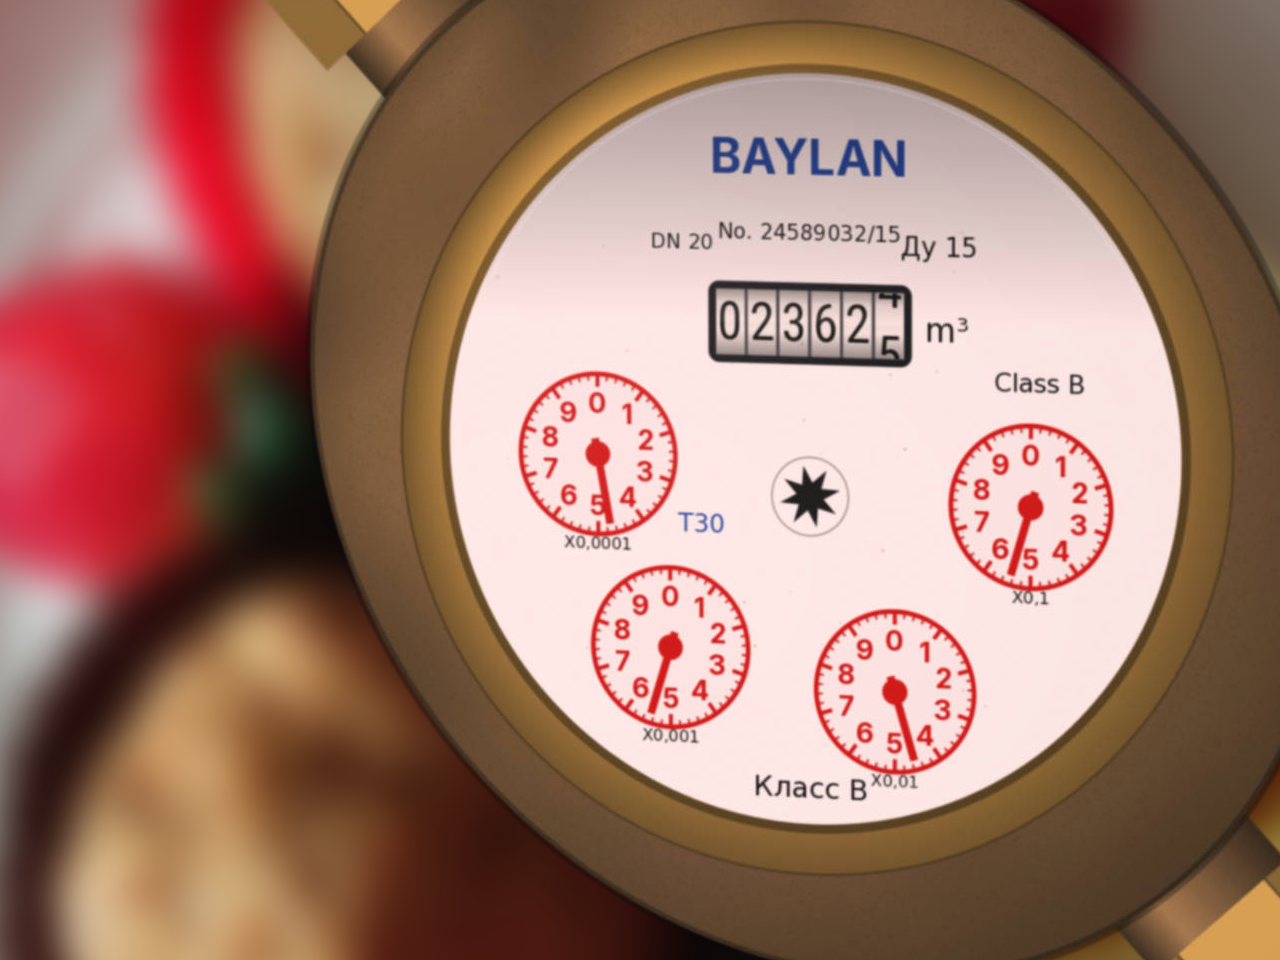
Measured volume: 23624.5454 m³
